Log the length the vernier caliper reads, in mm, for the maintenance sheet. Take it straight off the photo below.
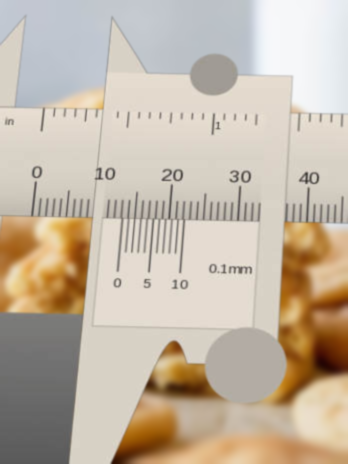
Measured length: 13.2 mm
